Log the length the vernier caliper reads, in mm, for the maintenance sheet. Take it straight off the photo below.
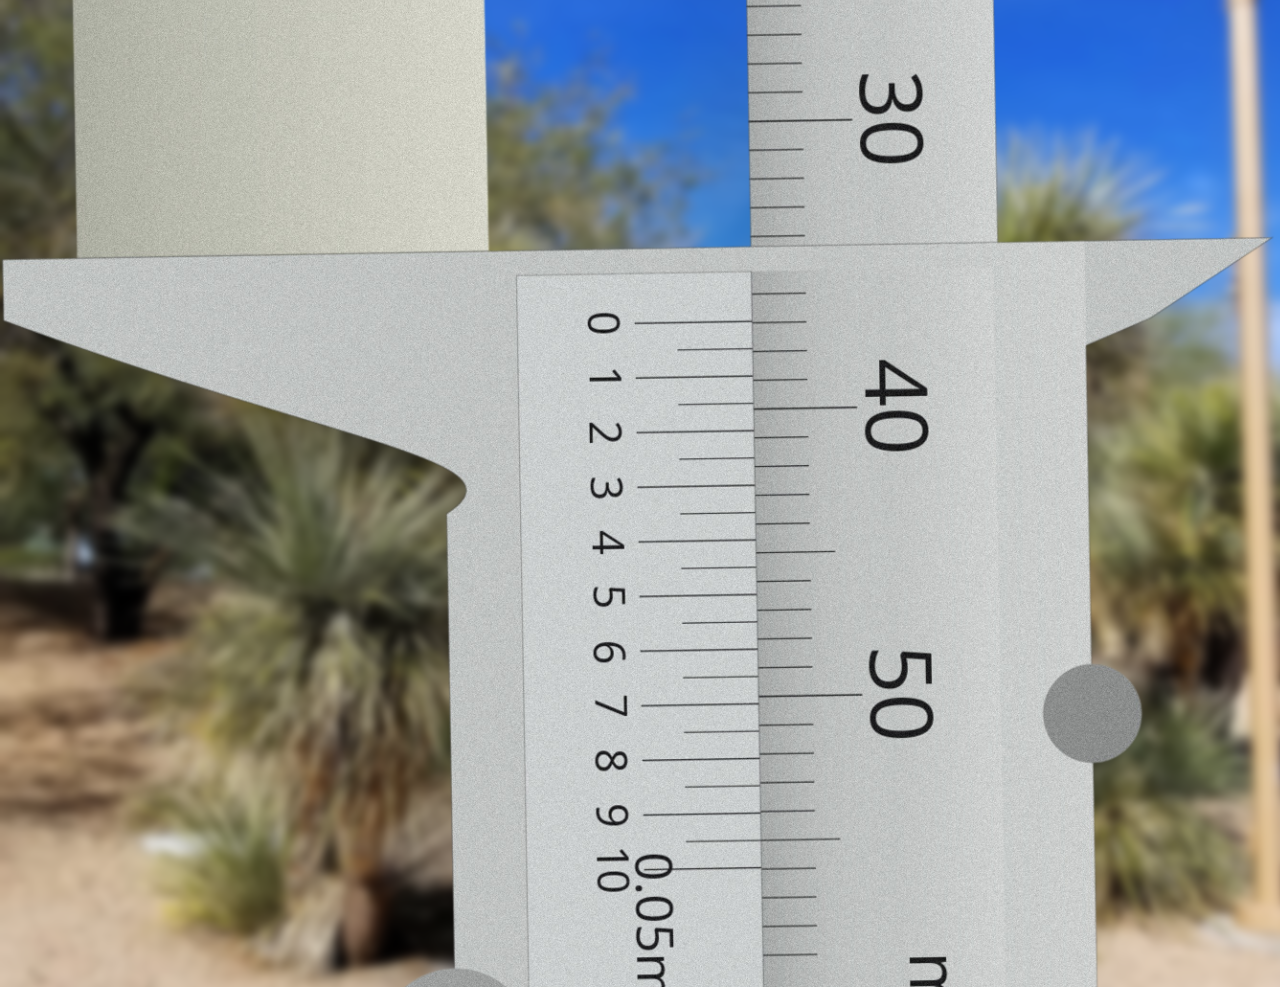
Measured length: 36.95 mm
